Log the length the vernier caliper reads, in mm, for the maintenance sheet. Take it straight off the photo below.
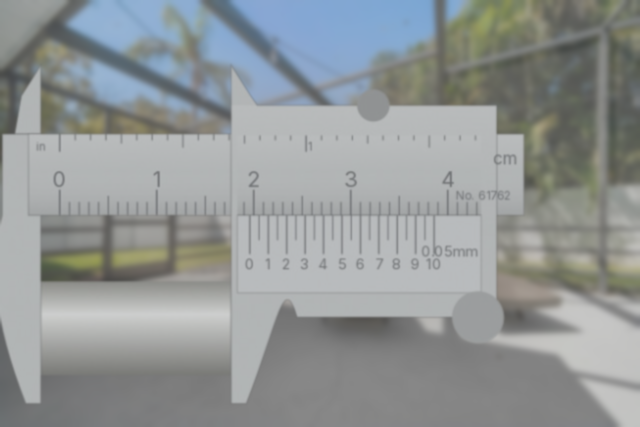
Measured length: 19.6 mm
